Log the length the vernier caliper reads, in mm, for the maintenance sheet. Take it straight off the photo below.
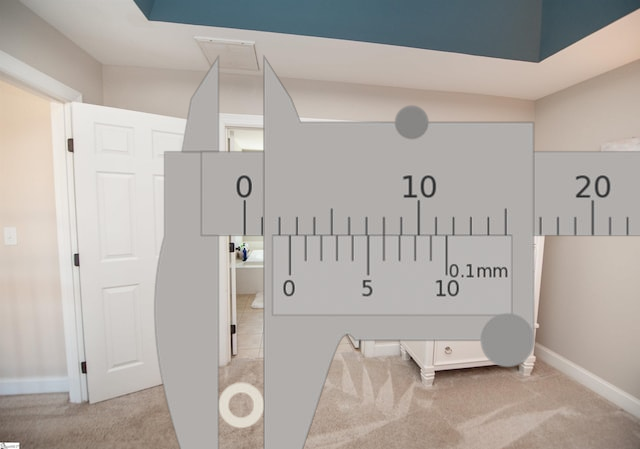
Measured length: 2.6 mm
